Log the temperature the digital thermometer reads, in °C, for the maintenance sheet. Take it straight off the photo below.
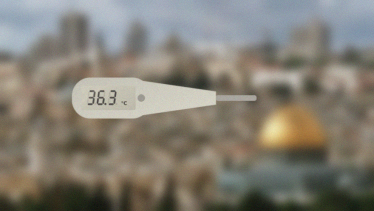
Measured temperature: 36.3 °C
